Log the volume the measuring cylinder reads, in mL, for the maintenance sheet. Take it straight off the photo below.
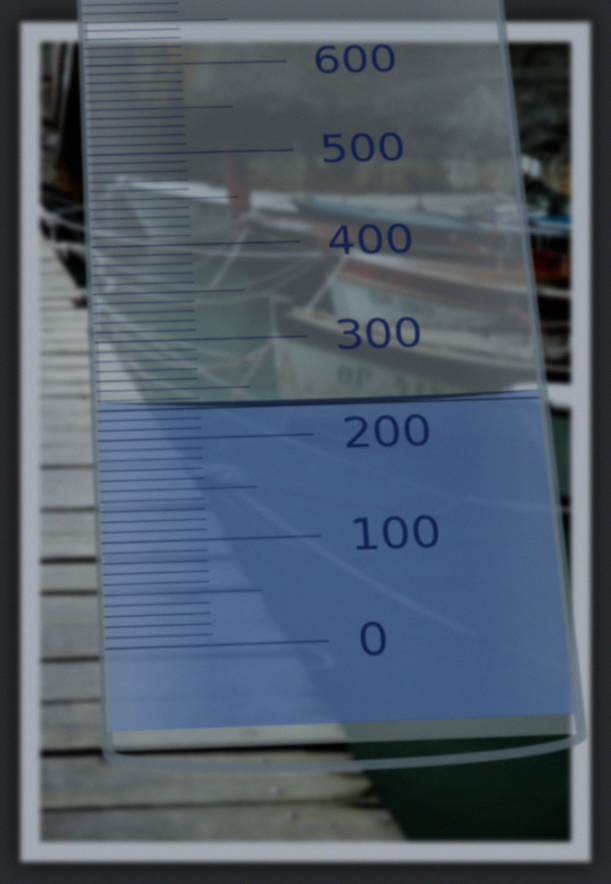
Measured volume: 230 mL
